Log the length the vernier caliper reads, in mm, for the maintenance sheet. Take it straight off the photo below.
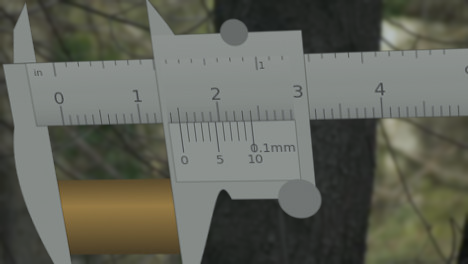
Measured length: 15.0 mm
